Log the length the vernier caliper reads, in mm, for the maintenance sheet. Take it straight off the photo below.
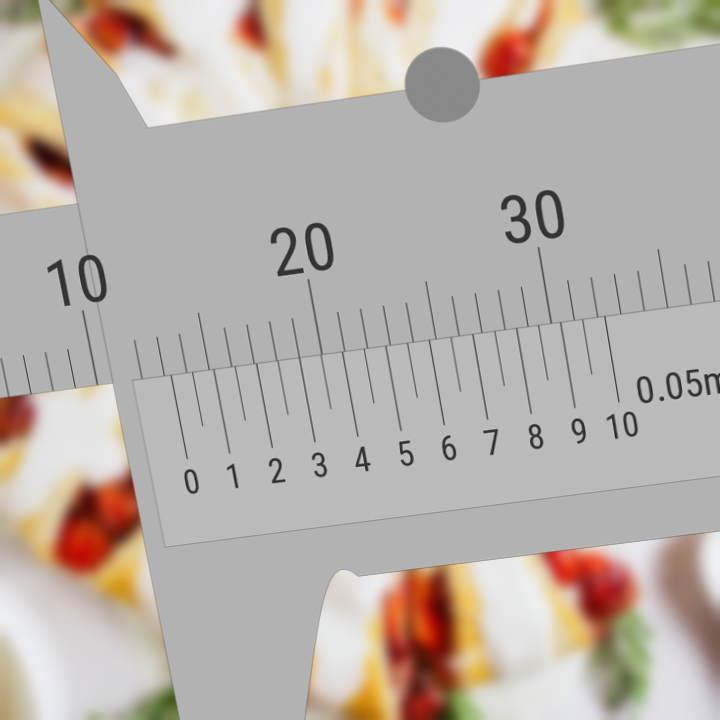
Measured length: 13.30 mm
